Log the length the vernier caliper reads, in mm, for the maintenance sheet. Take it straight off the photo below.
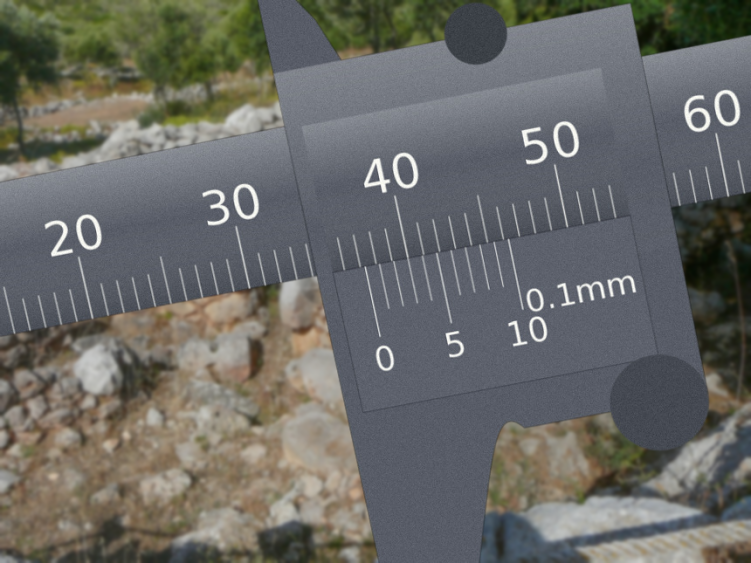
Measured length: 37.3 mm
